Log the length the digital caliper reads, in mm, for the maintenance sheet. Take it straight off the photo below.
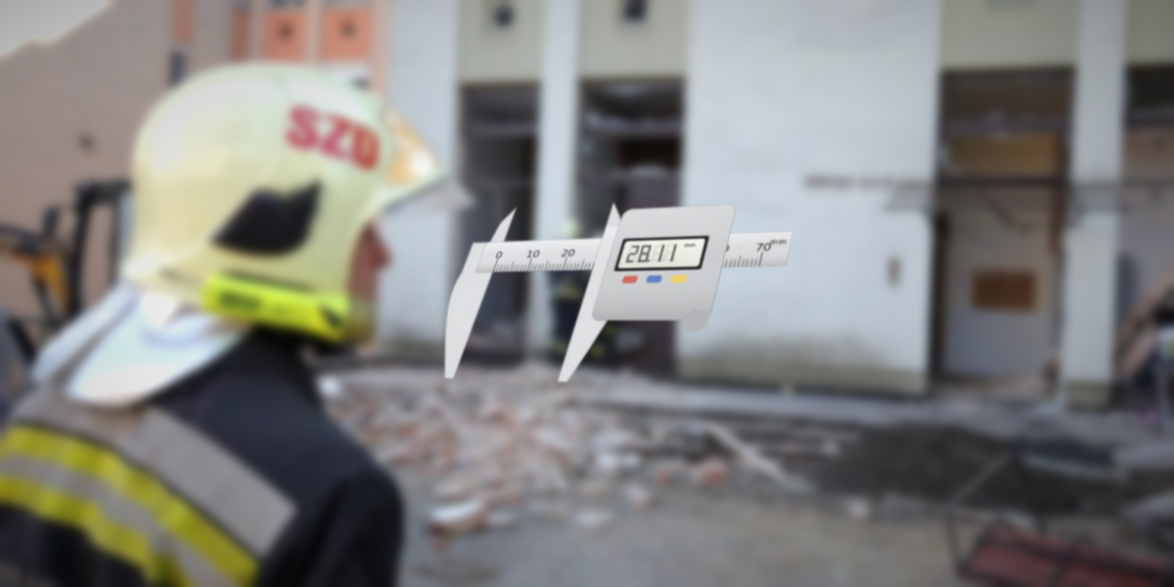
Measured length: 28.11 mm
